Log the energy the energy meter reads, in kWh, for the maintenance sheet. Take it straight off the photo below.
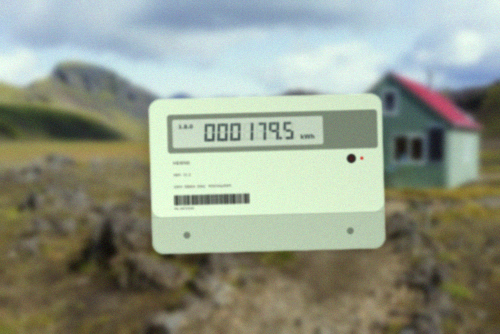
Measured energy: 179.5 kWh
